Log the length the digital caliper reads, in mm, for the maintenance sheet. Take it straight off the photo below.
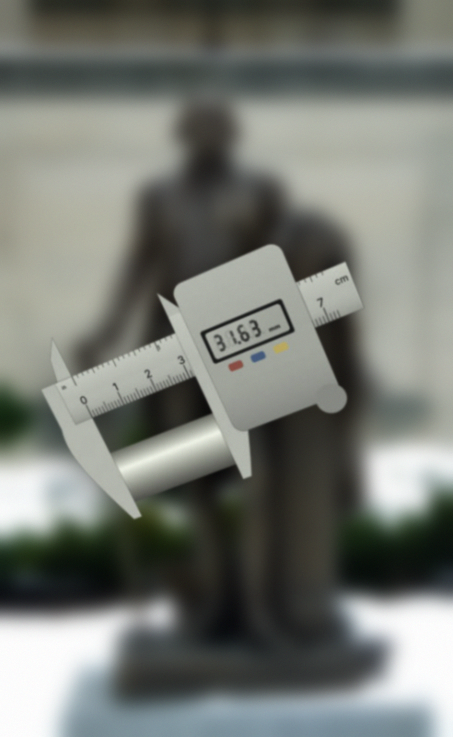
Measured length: 31.63 mm
